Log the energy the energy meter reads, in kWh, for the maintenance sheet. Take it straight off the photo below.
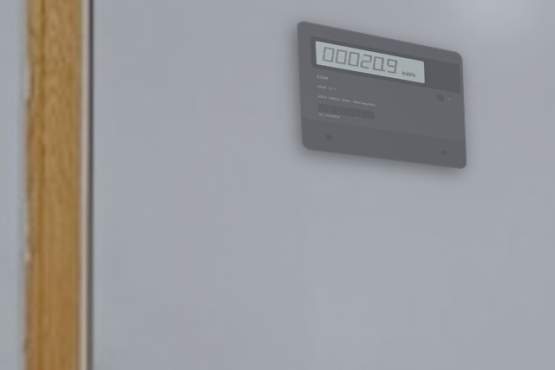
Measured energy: 20.9 kWh
